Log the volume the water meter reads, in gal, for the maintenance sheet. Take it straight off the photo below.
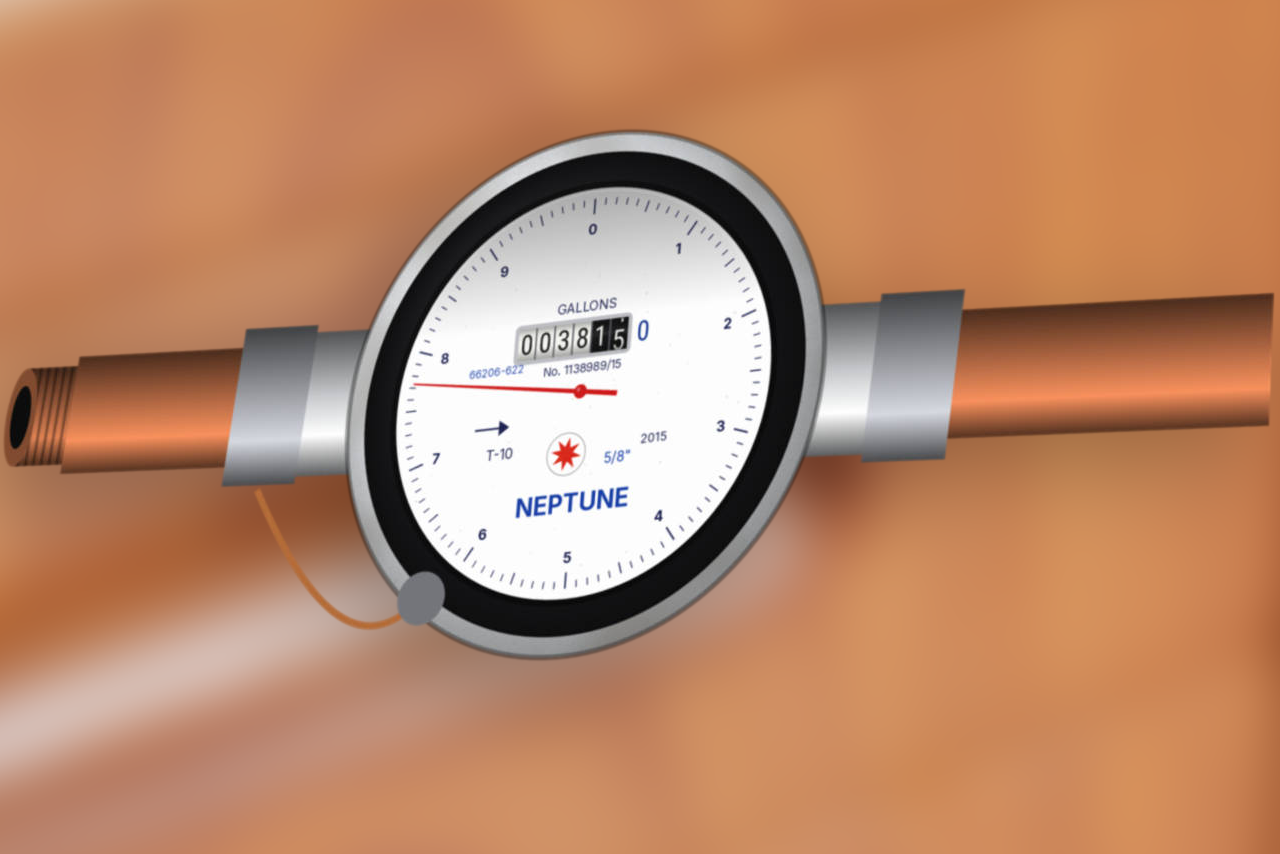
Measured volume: 38147.7 gal
